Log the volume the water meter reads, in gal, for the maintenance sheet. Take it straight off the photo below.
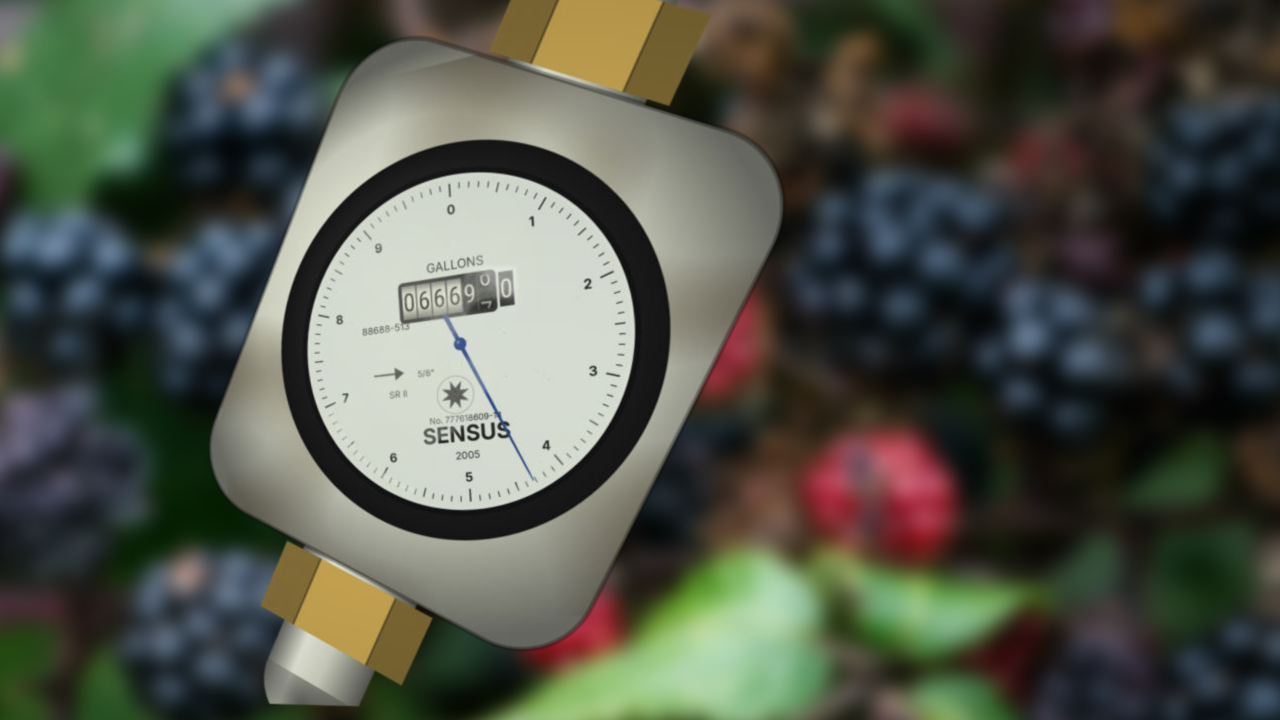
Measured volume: 666964.3 gal
